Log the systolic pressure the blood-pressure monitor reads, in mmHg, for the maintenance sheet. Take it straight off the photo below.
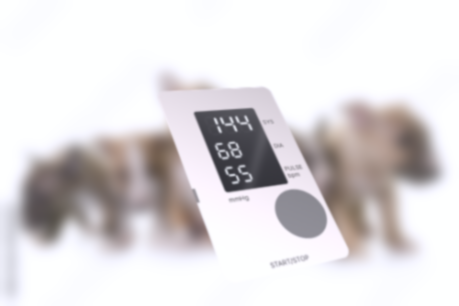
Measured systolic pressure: 144 mmHg
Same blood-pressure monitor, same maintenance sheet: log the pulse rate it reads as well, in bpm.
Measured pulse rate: 55 bpm
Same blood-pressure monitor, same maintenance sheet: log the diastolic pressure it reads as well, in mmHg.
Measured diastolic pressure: 68 mmHg
